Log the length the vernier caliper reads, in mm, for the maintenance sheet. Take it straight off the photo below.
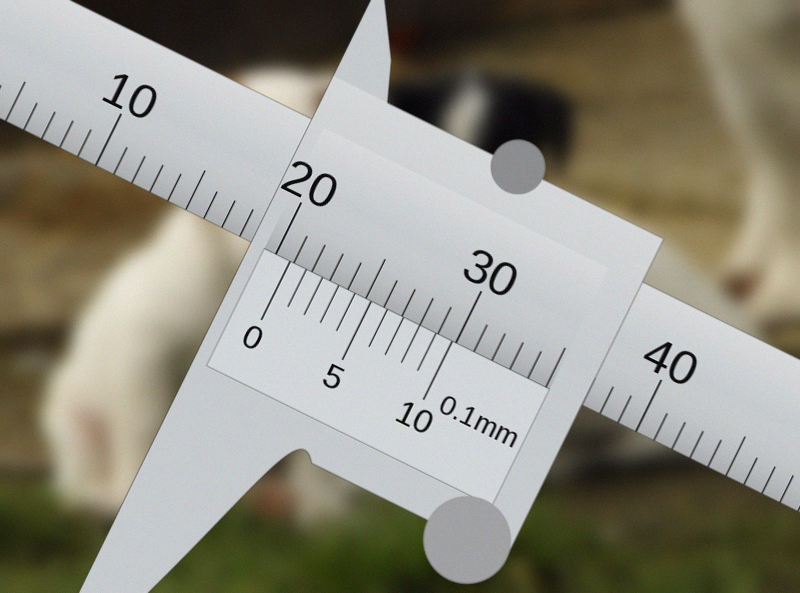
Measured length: 20.8 mm
